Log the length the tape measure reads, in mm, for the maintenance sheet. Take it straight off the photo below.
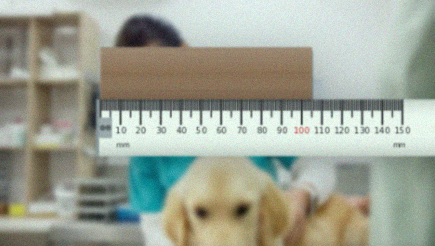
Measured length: 105 mm
